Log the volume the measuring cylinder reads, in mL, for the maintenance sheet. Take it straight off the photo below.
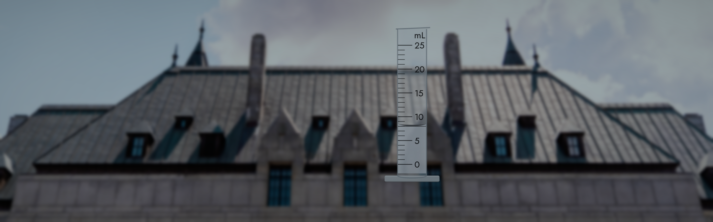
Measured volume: 8 mL
